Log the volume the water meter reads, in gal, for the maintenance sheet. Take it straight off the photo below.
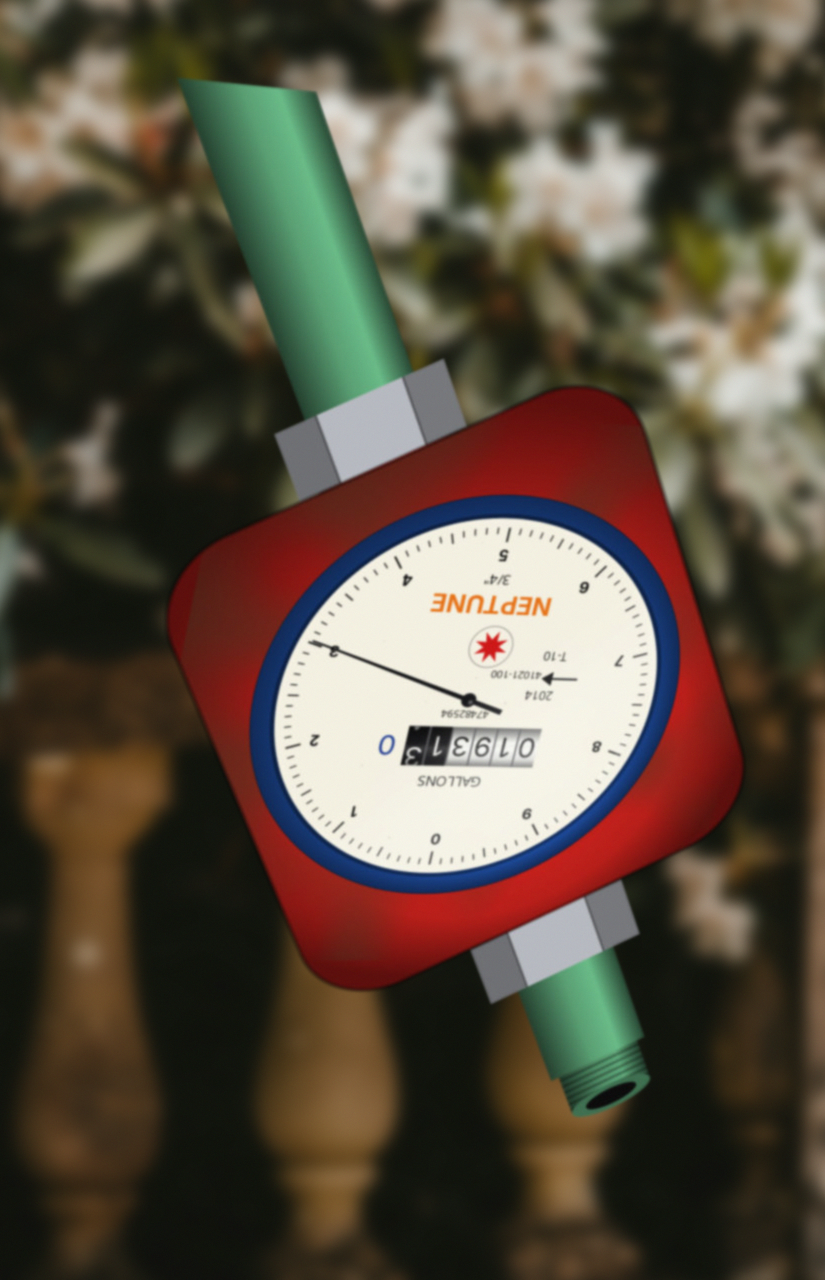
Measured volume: 193133.0 gal
